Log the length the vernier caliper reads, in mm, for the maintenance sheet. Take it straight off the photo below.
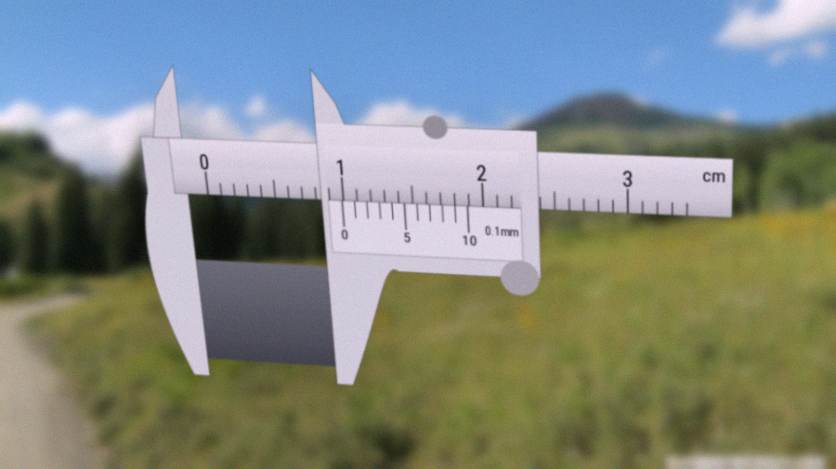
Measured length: 9.9 mm
